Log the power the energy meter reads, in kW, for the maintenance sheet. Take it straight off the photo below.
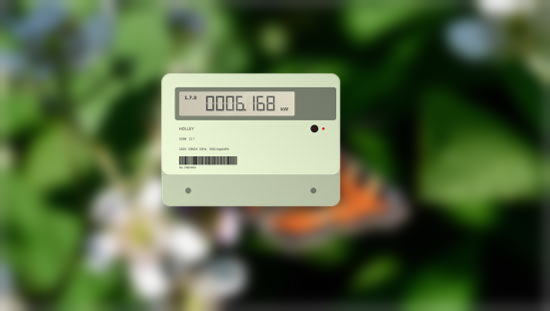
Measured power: 6.168 kW
